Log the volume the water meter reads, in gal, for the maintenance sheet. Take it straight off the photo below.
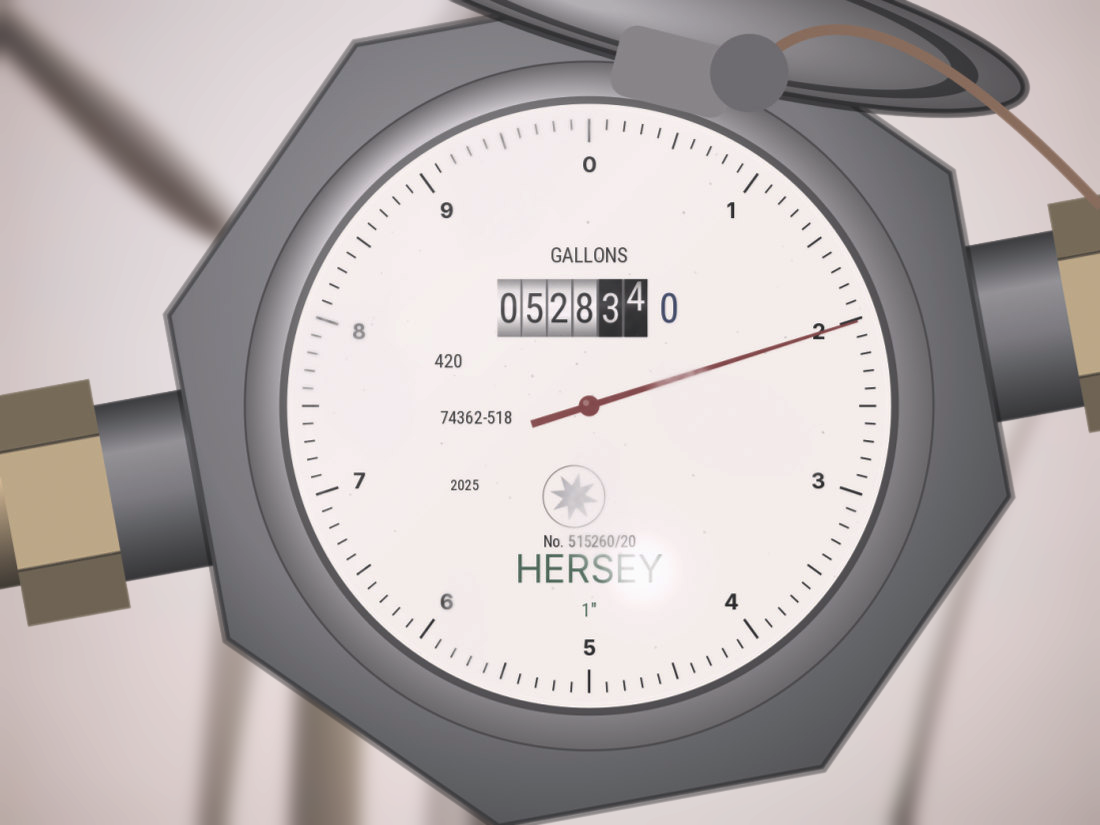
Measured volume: 528342.0 gal
